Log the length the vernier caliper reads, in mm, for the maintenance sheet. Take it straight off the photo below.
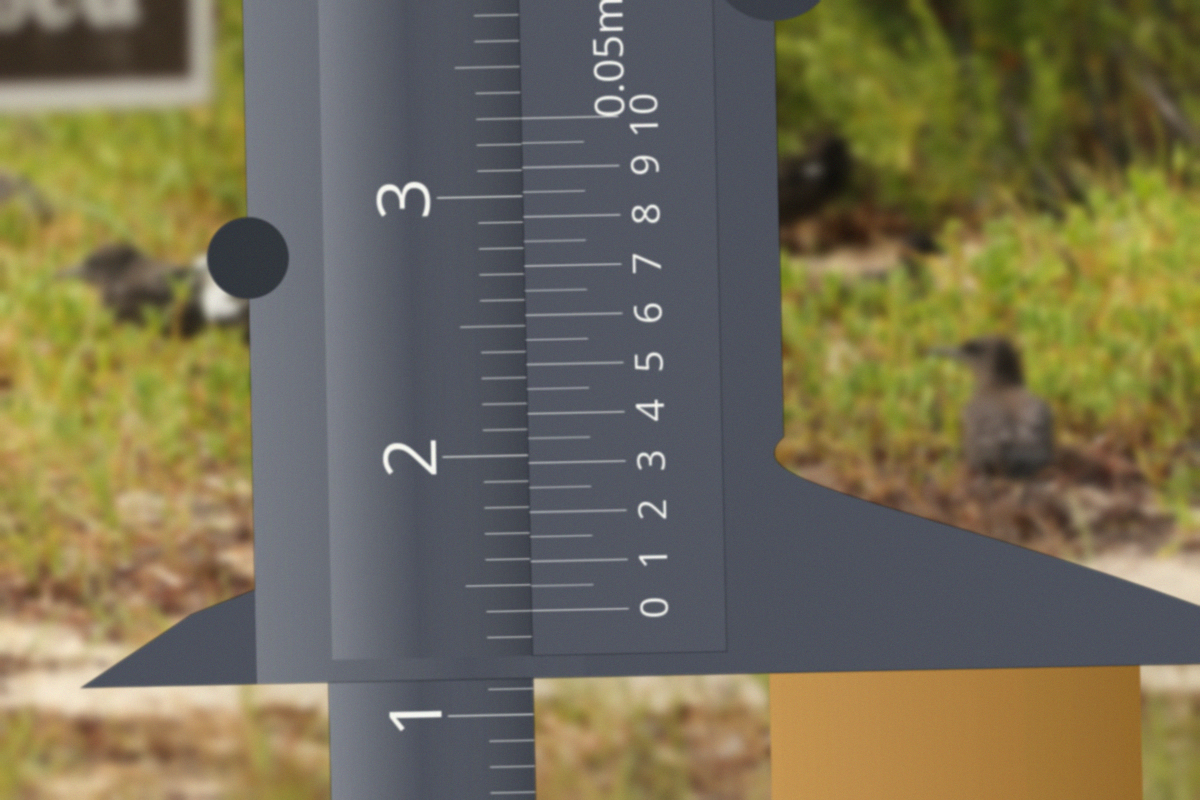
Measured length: 14.0 mm
